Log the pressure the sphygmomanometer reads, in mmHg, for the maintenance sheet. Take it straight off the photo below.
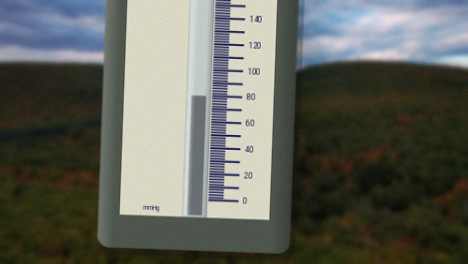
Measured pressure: 80 mmHg
